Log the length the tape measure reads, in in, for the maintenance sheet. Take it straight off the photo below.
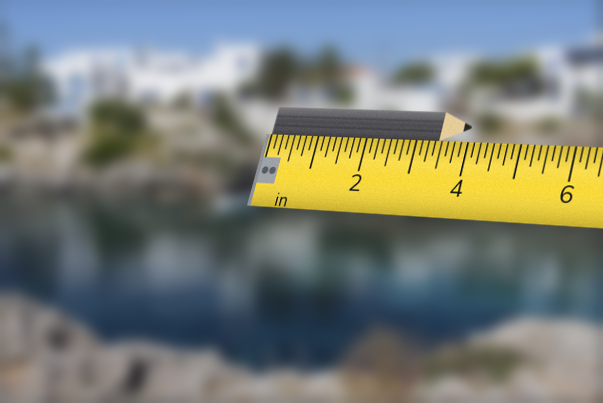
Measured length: 4 in
